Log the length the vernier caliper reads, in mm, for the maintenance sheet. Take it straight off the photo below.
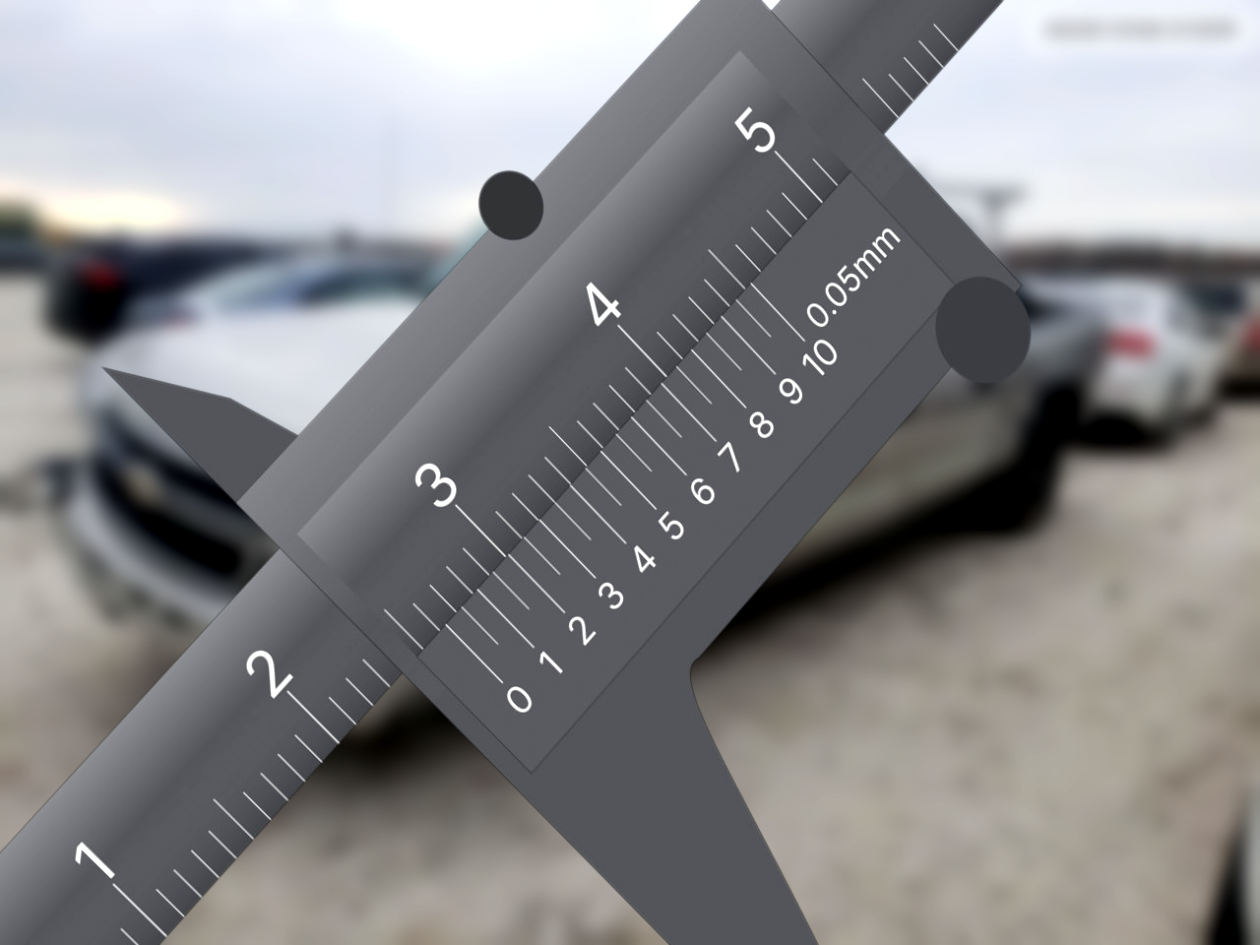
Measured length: 26.35 mm
